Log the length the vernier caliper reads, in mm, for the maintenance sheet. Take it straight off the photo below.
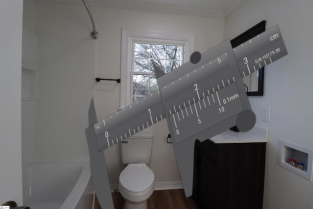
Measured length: 14.4 mm
